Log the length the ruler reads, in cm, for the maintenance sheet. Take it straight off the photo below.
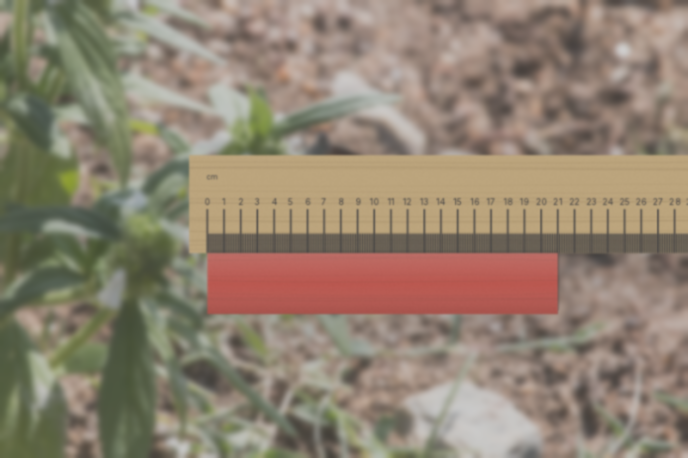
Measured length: 21 cm
